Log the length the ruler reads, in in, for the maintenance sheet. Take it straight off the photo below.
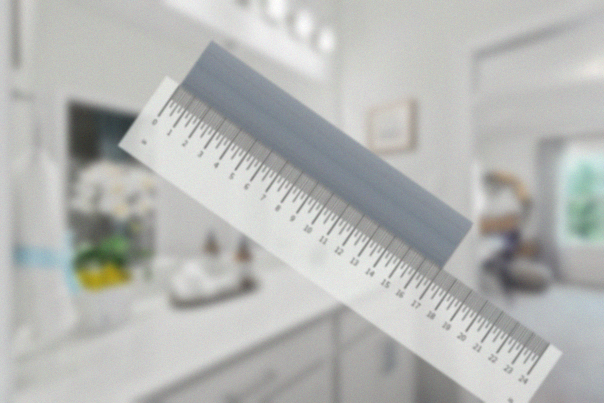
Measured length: 17 in
